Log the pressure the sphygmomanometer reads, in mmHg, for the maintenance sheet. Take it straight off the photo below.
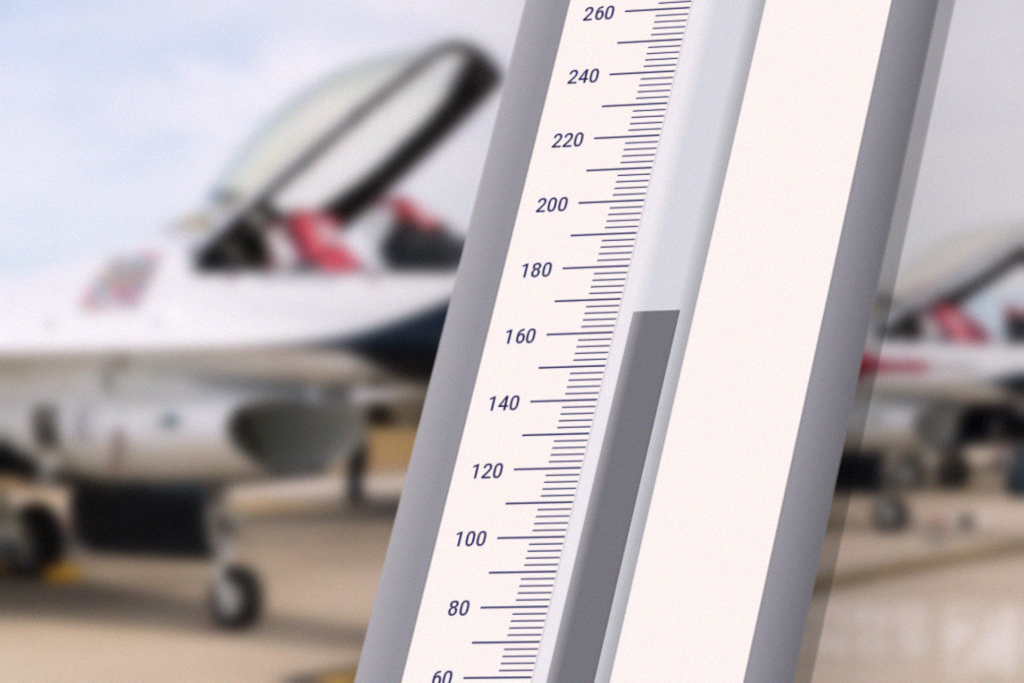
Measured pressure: 166 mmHg
